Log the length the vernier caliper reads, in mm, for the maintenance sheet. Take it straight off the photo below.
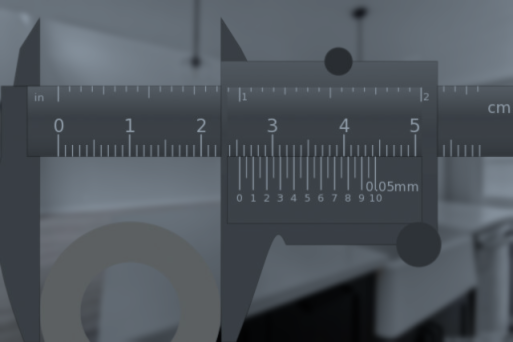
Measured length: 25.4 mm
